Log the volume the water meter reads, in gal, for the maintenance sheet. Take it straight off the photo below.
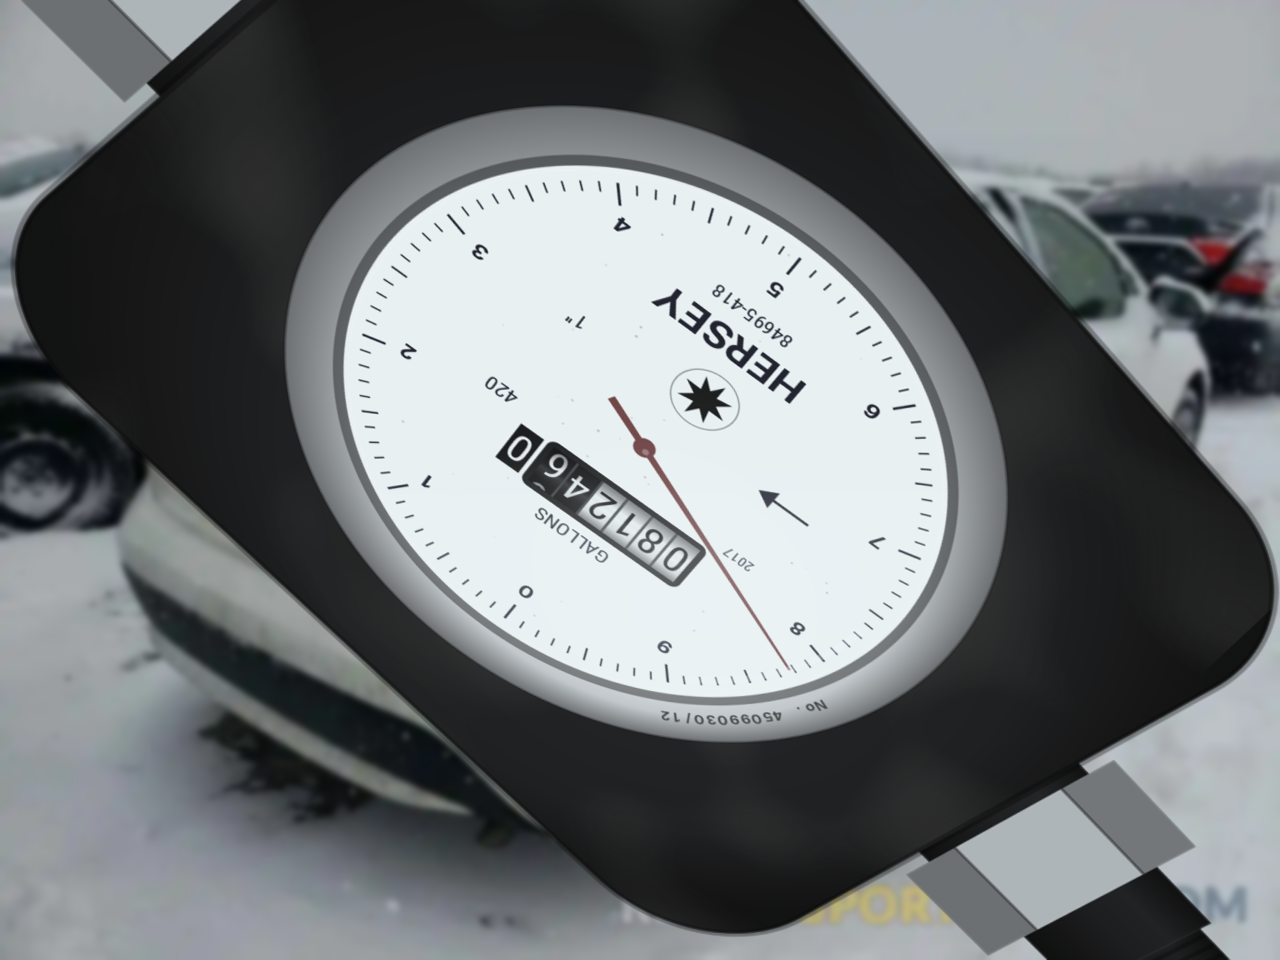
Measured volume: 812458.2 gal
